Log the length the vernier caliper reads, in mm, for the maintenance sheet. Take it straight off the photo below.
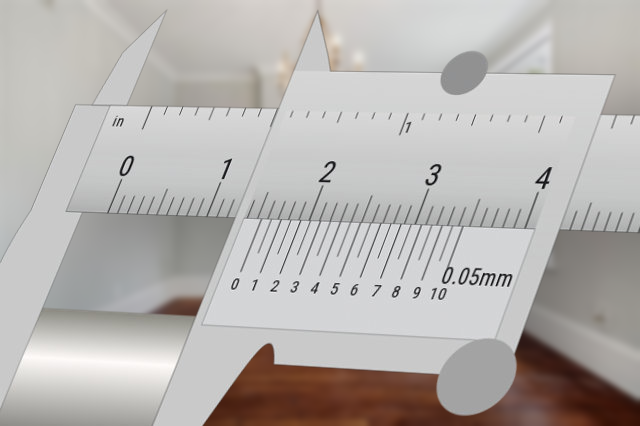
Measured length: 15.4 mm
